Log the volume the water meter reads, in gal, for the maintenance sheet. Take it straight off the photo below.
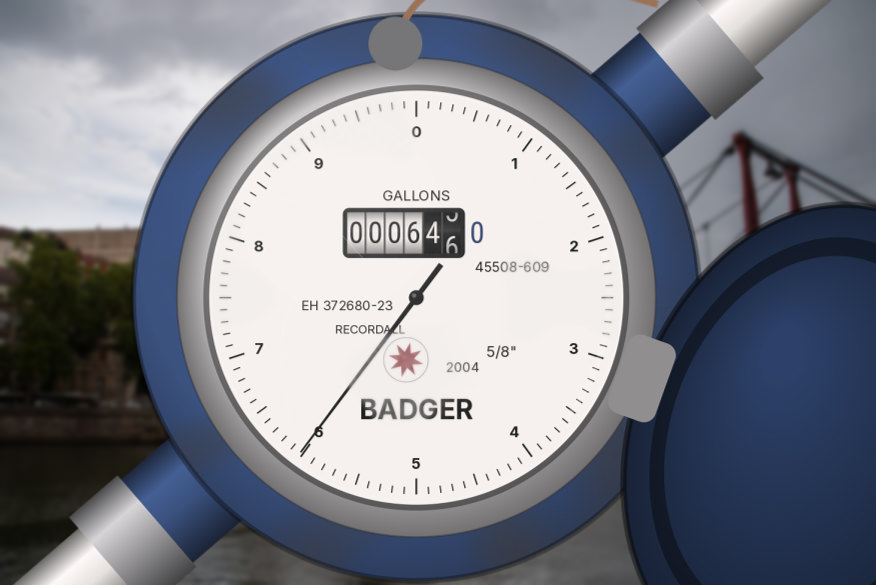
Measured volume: 6456.0 gal
